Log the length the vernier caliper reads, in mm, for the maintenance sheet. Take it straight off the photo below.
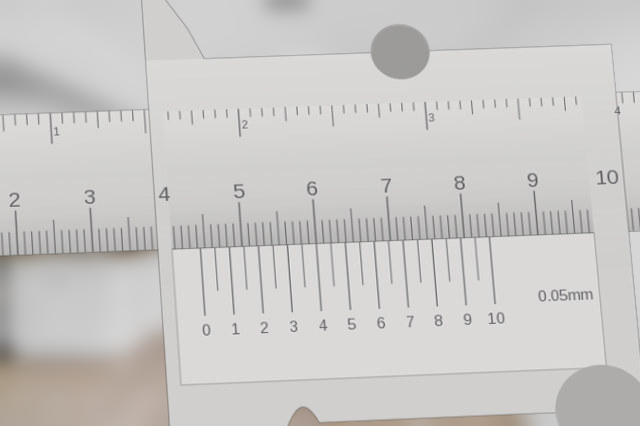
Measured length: 44.4 mm
